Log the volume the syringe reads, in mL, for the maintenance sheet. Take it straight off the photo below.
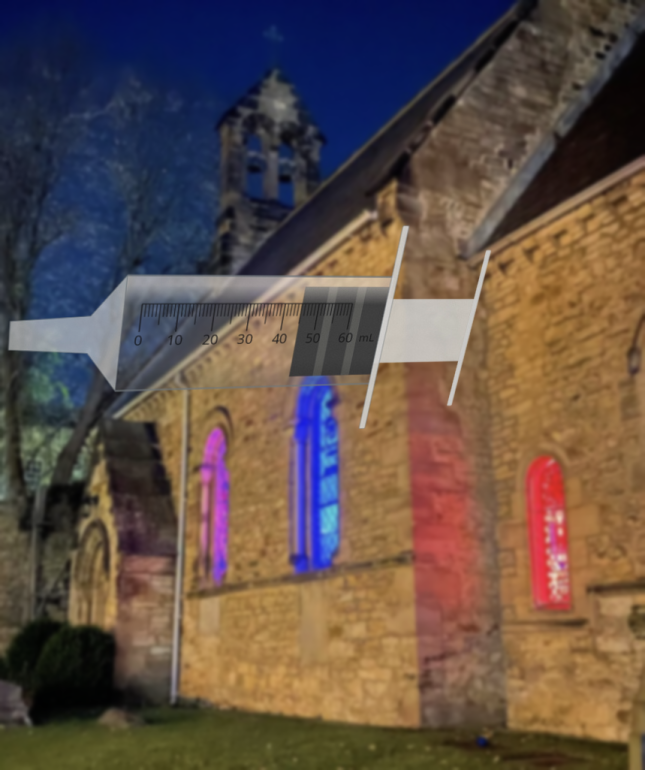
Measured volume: 45 mL
